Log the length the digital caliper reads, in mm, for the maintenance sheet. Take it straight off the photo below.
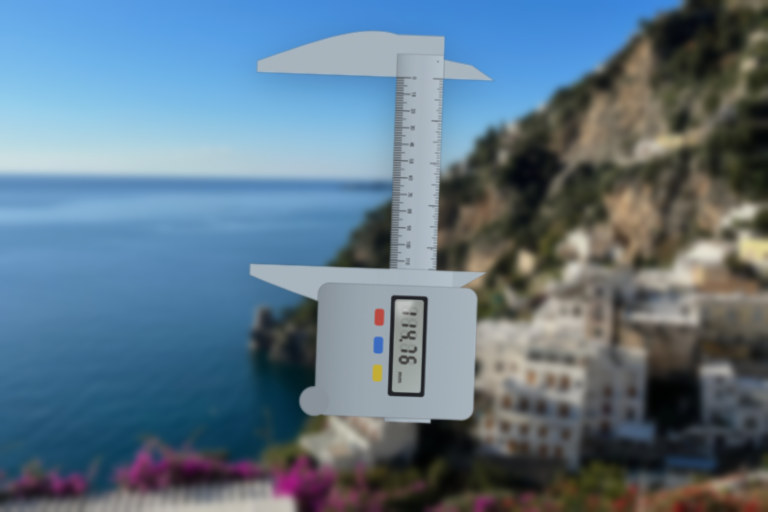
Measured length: 114.76 mm
